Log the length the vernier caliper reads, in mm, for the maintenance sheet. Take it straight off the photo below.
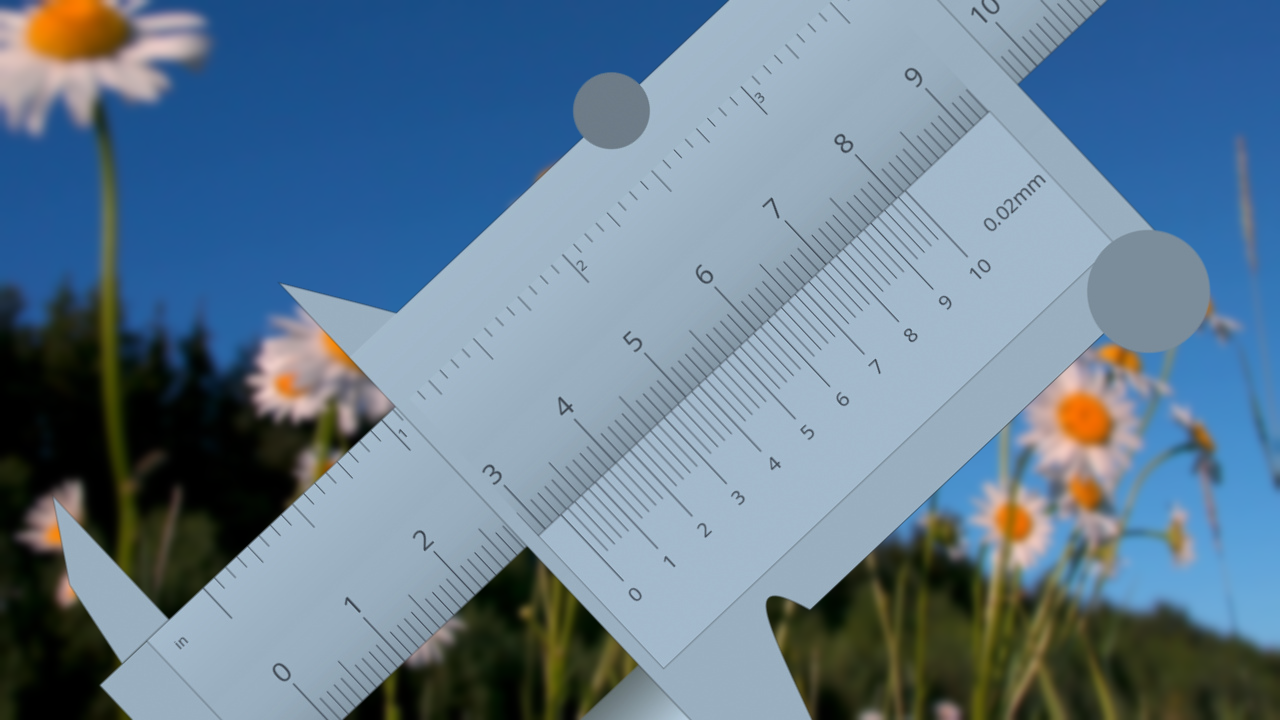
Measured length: 32.2 mm
